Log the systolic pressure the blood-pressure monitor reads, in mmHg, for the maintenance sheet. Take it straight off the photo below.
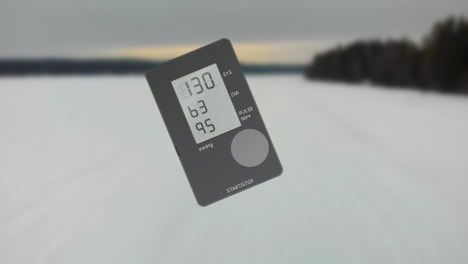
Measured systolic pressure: 130 mmHg
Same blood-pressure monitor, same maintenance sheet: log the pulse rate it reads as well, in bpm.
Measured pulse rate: 95 bpm
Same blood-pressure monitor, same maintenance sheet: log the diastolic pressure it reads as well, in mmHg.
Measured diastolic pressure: 63 mmHg
